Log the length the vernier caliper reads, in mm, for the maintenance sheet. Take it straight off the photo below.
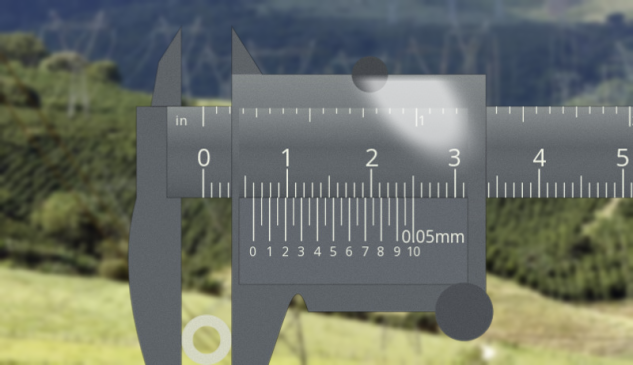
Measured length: 6.0 mm
